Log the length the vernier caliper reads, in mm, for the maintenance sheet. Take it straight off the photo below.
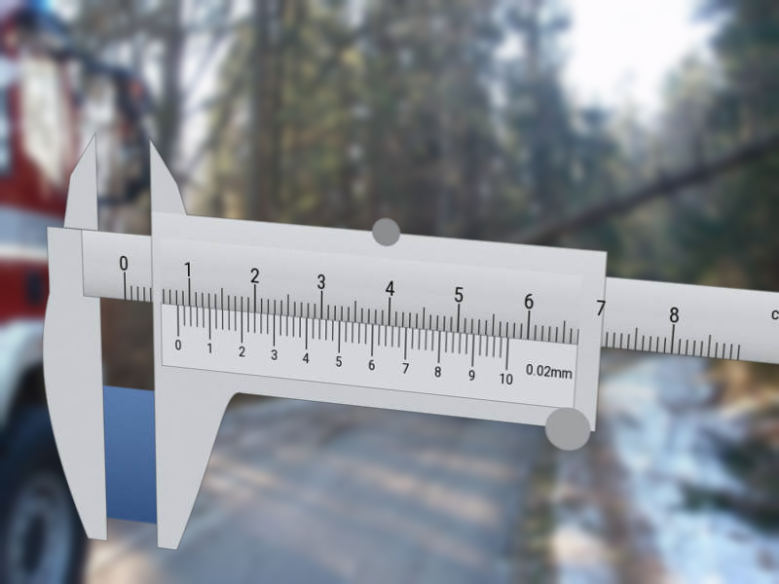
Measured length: 8.2 mm
